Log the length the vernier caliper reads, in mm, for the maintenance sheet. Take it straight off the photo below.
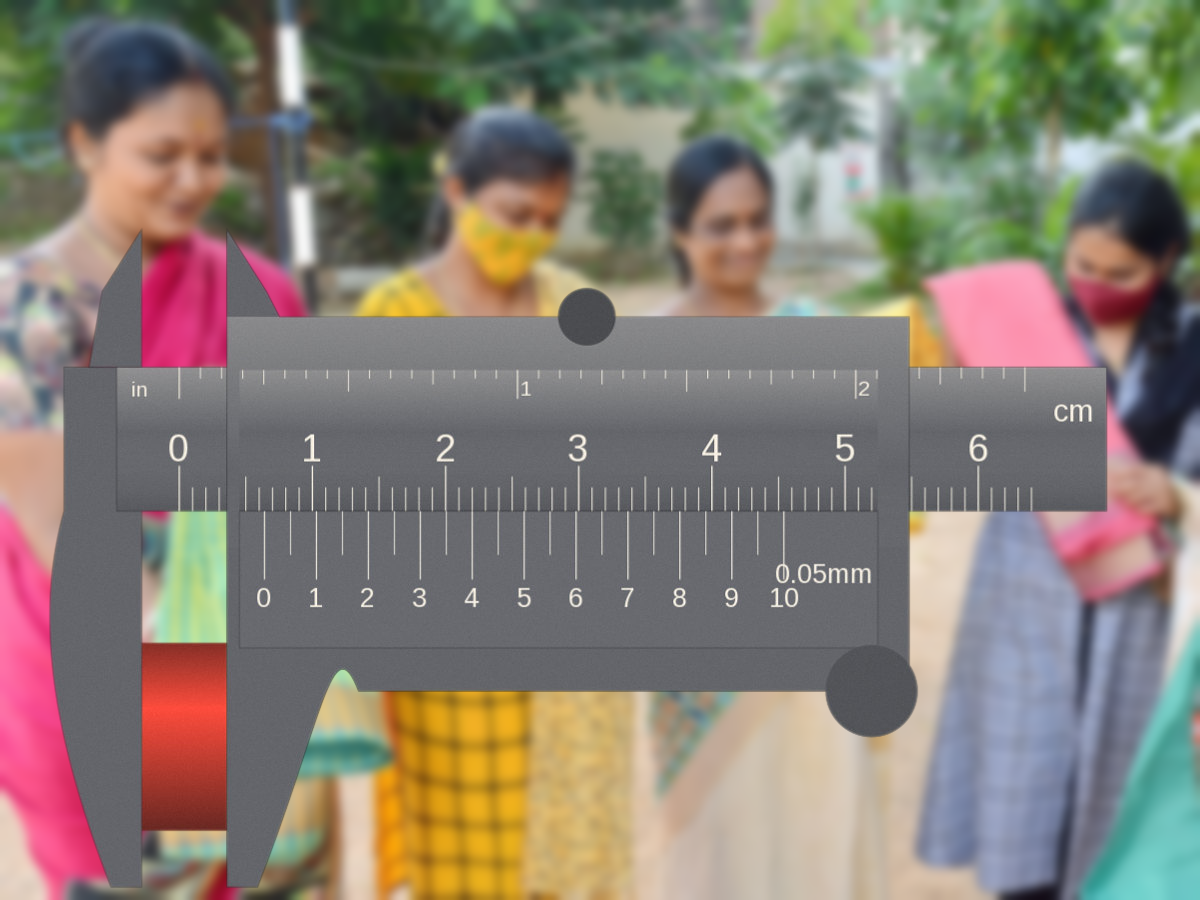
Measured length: 6.4 mm
